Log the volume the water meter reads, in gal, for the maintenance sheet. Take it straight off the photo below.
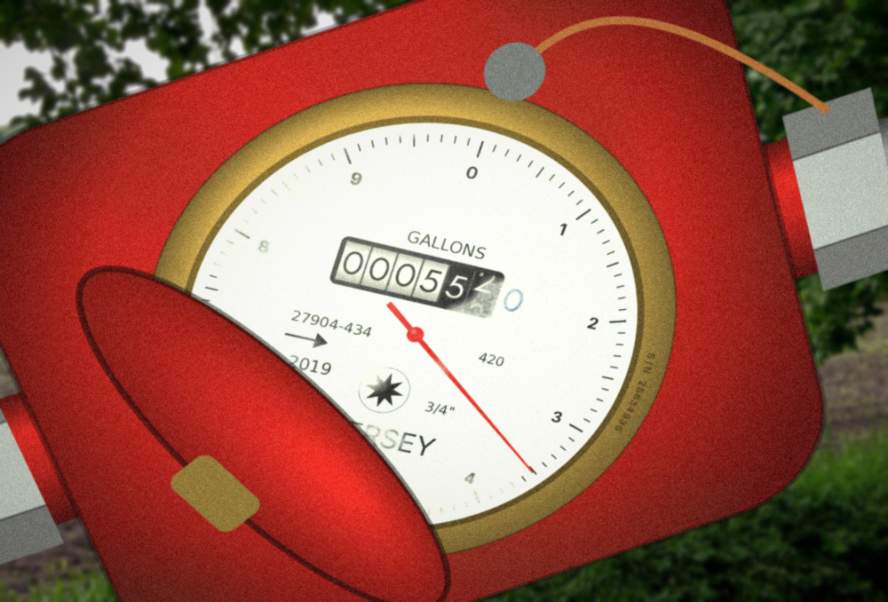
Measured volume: 5523.5 gal
